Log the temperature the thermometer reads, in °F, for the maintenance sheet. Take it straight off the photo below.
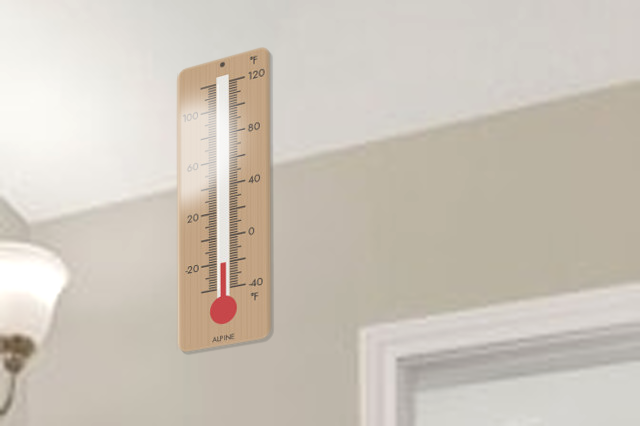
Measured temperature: -20 °F
